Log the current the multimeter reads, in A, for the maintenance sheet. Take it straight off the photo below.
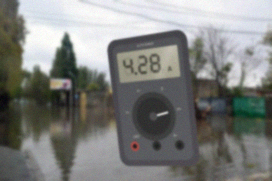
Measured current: 4.28 A
